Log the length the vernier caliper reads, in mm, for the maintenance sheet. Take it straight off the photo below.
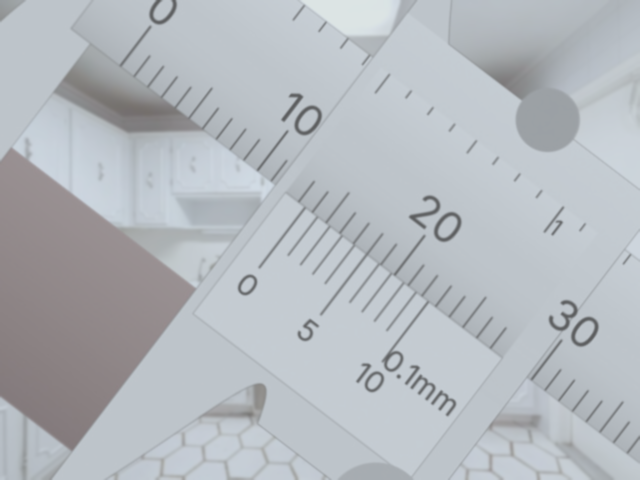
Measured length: 13.5 mm
